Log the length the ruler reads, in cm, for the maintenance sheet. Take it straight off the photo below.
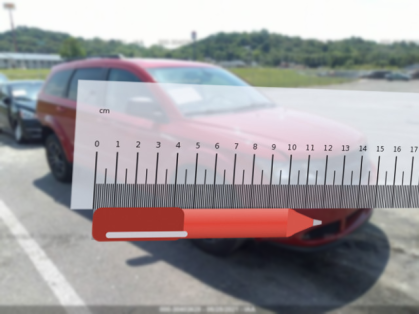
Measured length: 12 cm
